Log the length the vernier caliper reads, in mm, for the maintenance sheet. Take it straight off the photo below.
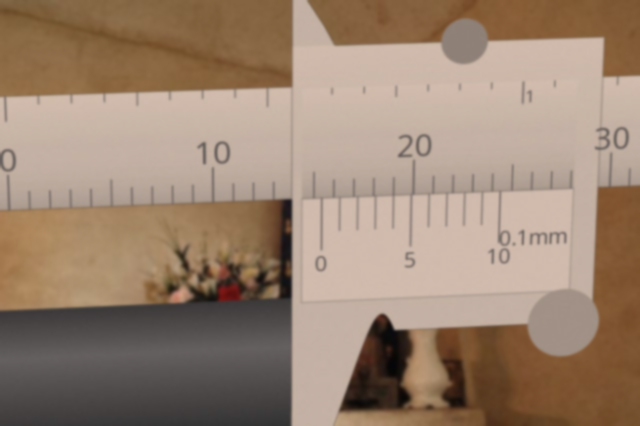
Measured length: 15.4 mm
